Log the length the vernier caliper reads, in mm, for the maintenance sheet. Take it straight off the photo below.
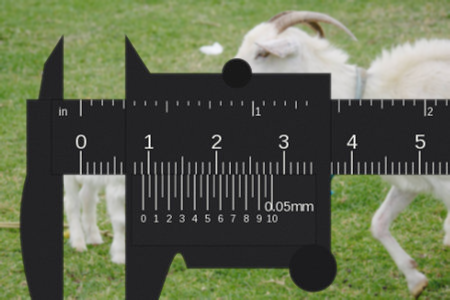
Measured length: 9.2 mm
